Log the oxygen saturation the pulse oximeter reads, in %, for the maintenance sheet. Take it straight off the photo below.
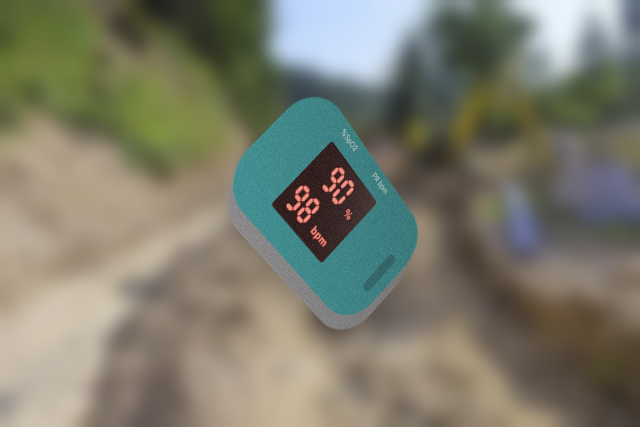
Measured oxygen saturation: 90 %
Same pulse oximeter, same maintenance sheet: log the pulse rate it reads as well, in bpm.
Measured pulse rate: 98 bpm
